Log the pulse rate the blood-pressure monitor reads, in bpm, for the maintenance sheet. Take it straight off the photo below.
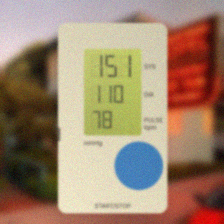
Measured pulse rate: 78 bpm
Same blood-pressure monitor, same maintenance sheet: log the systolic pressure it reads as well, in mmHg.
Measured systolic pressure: 151 mmHg
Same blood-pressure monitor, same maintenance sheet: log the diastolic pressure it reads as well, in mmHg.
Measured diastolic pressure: 110 mmHg
